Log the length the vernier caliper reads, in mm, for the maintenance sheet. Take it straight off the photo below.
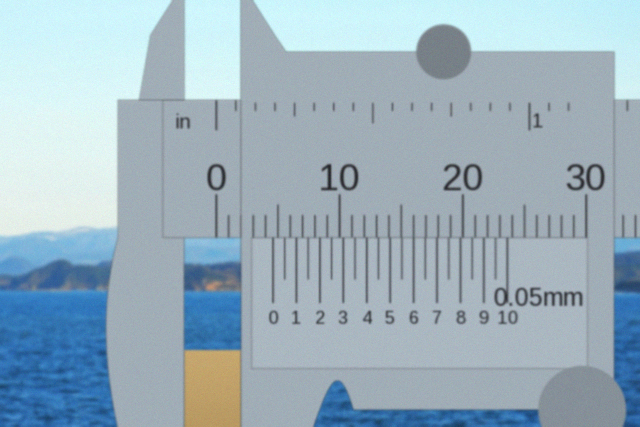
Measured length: 4.6 mm
